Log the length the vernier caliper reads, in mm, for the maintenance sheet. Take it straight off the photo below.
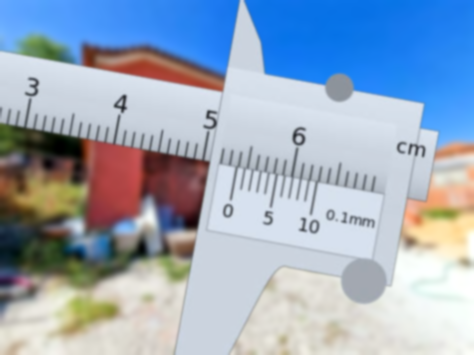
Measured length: 53.8 mm
